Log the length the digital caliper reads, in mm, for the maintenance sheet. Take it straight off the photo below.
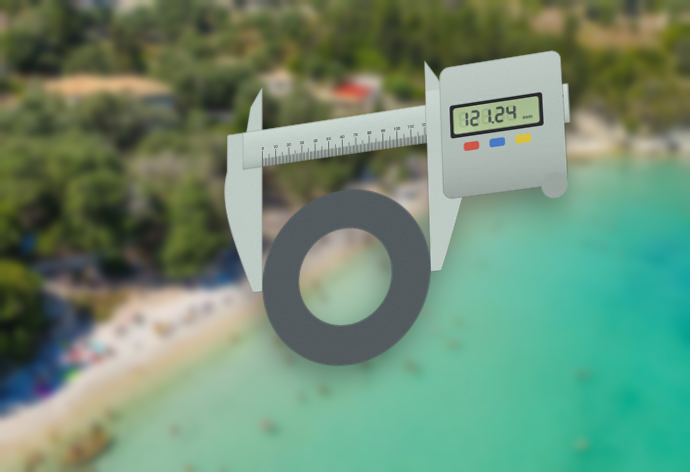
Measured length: 121.24 mm
